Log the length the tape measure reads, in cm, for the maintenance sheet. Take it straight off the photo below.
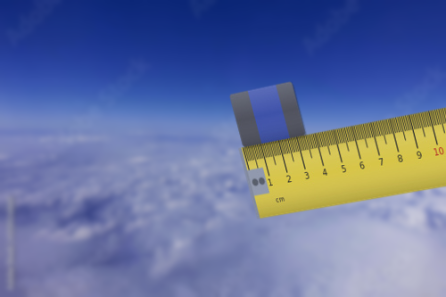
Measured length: 3.5 cm
